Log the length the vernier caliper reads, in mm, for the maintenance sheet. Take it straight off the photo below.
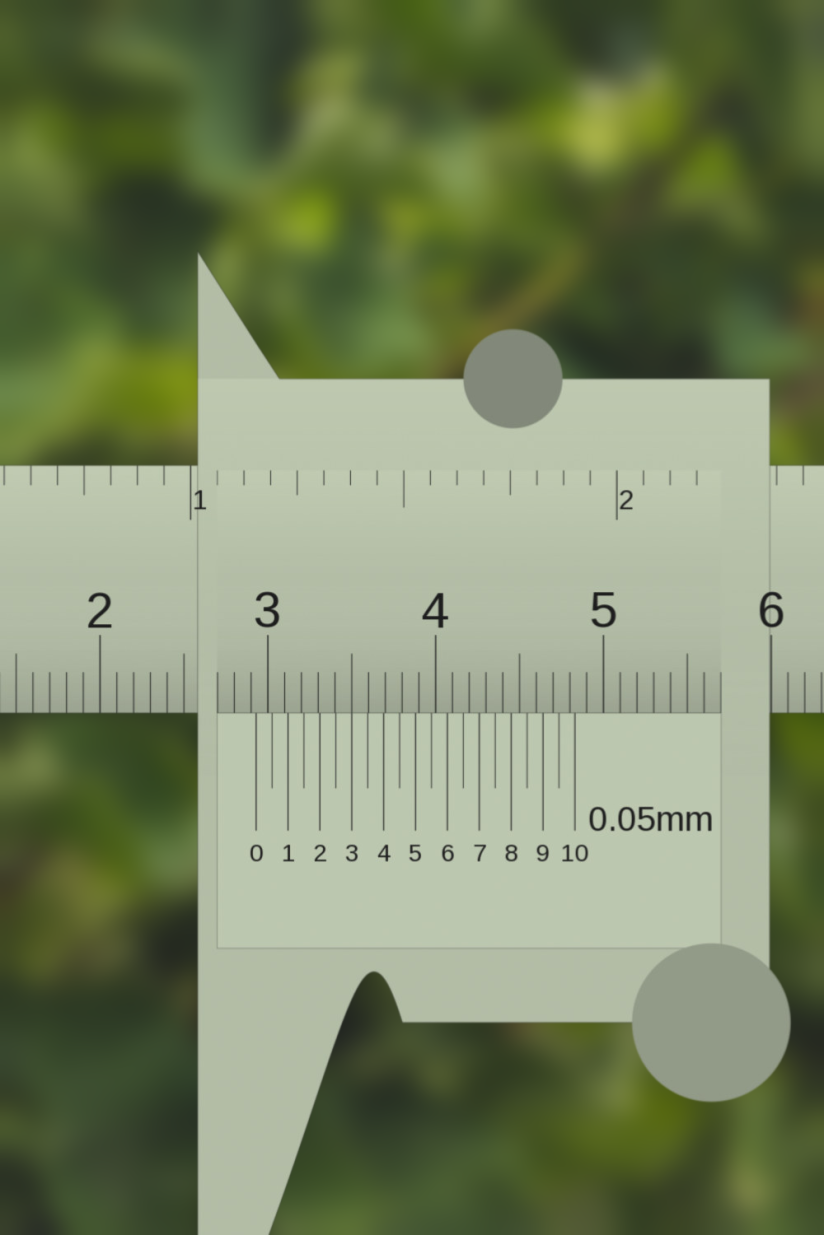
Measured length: 29.3 mm
